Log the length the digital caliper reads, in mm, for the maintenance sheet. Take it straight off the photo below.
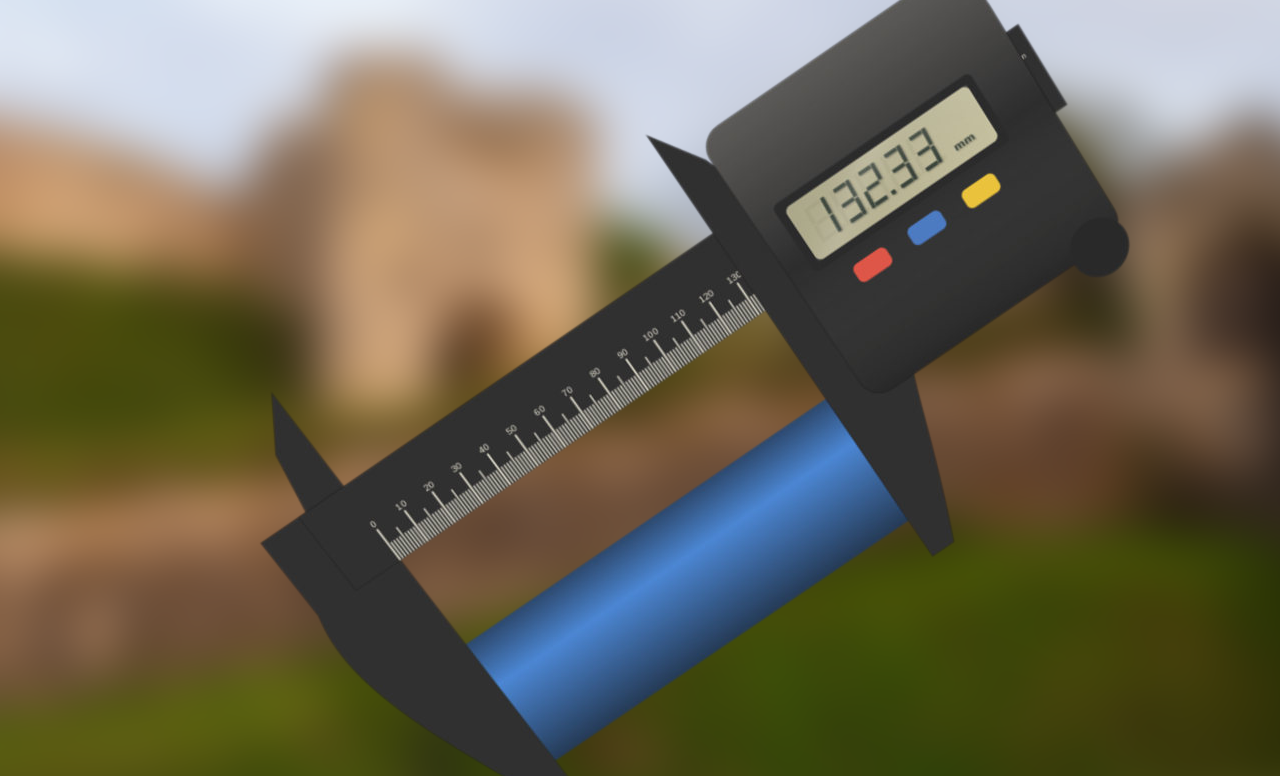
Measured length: 132.33 mm
